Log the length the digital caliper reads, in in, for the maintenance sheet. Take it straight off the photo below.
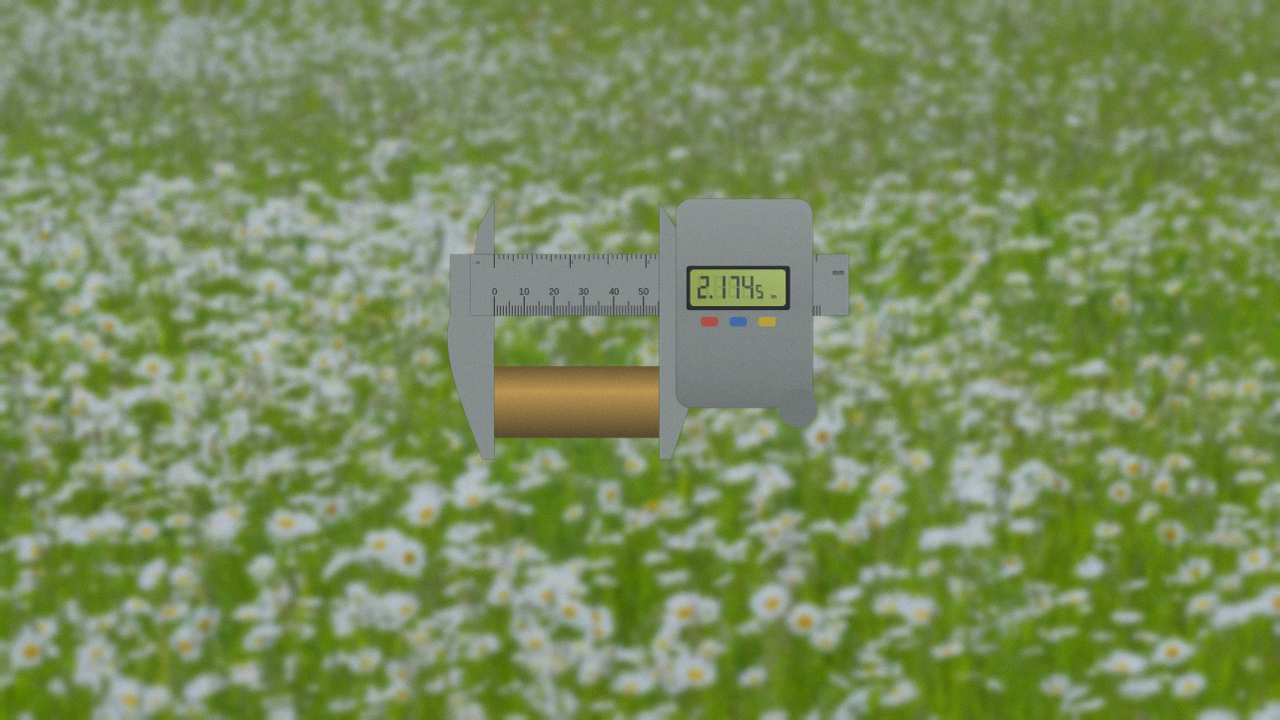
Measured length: 2.1745 in
